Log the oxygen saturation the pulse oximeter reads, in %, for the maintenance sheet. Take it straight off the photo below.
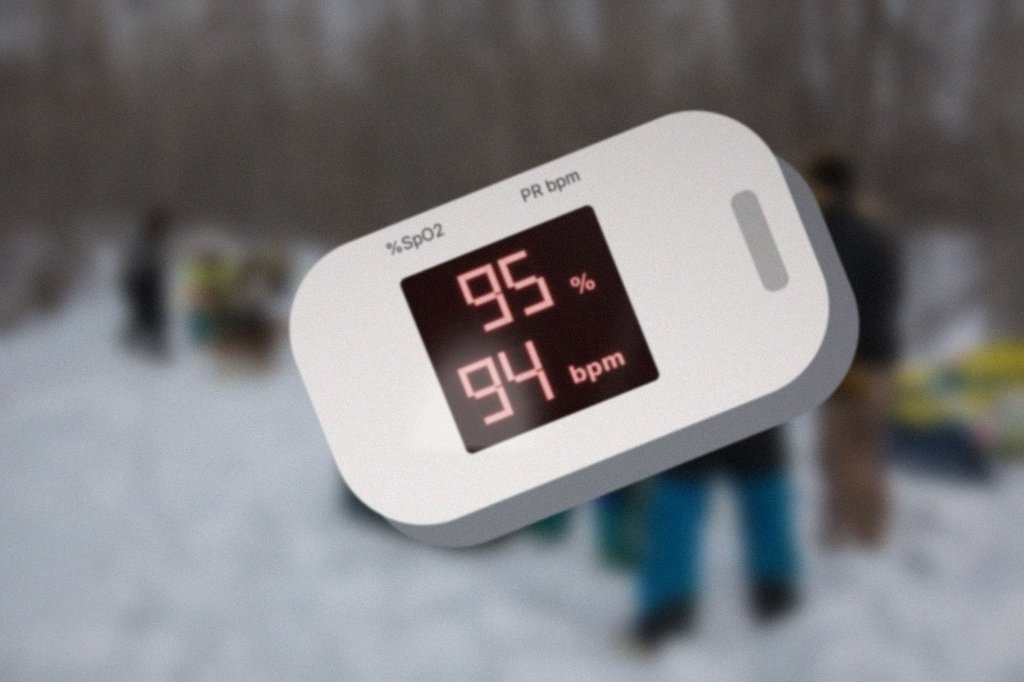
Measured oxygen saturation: 95 %
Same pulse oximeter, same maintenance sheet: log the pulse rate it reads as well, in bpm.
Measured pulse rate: 94 bpm
